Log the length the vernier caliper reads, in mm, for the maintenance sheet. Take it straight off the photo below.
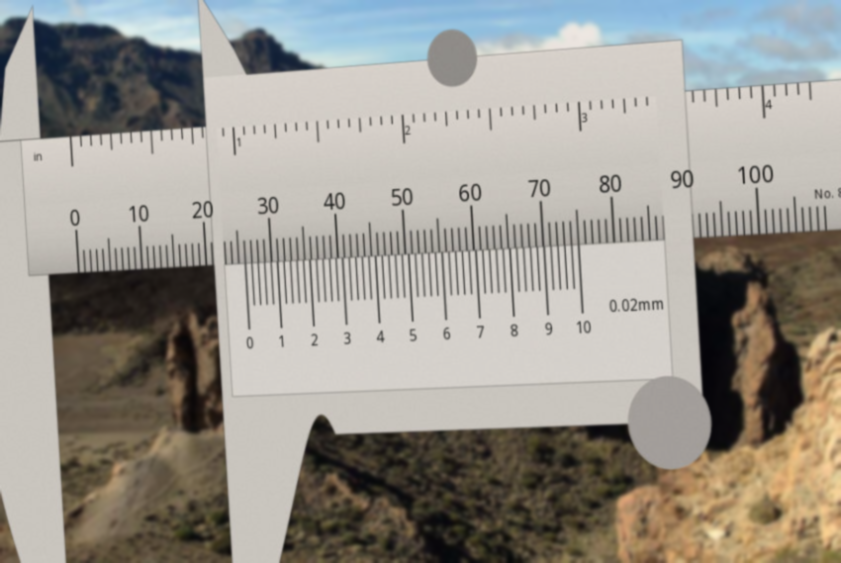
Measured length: 26.0 mm
